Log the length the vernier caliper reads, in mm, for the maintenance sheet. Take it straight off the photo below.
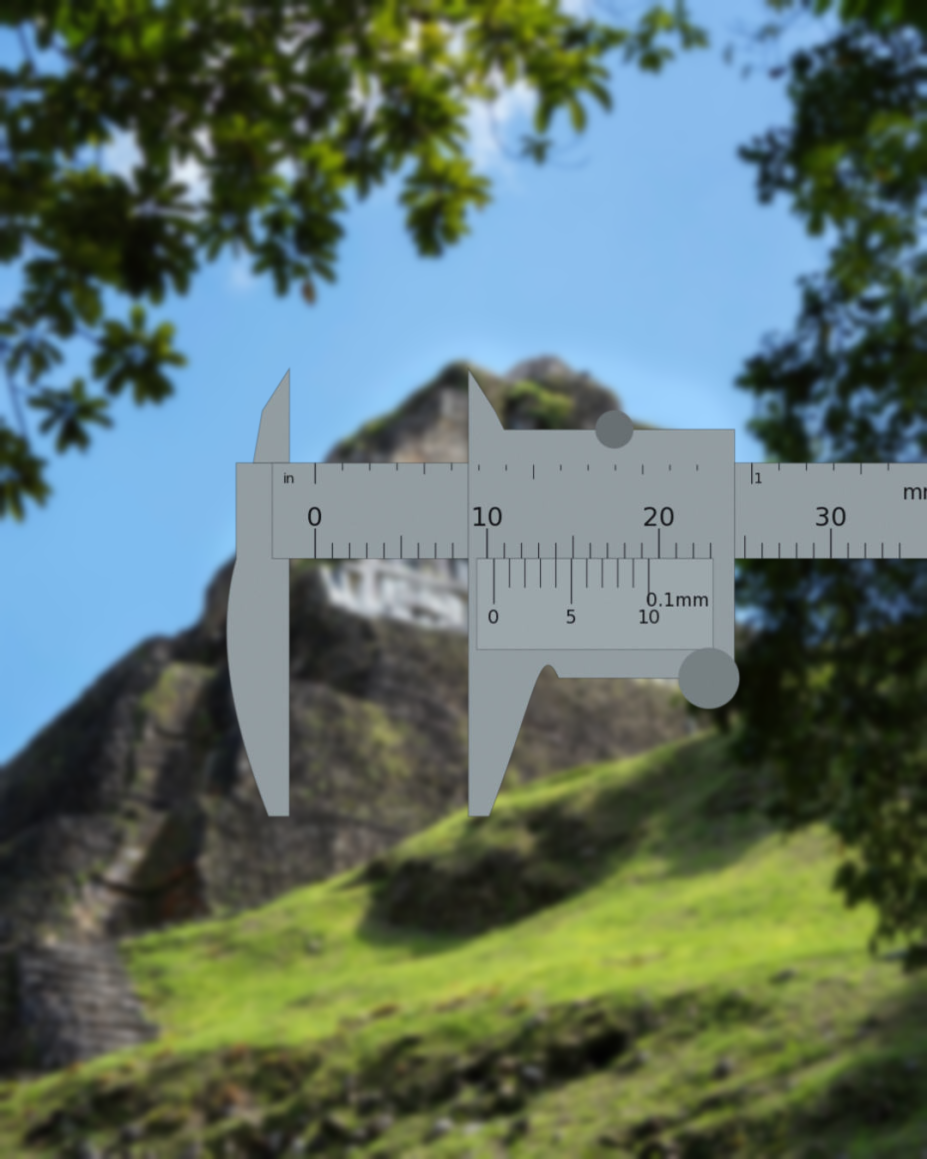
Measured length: 10.4 mm
